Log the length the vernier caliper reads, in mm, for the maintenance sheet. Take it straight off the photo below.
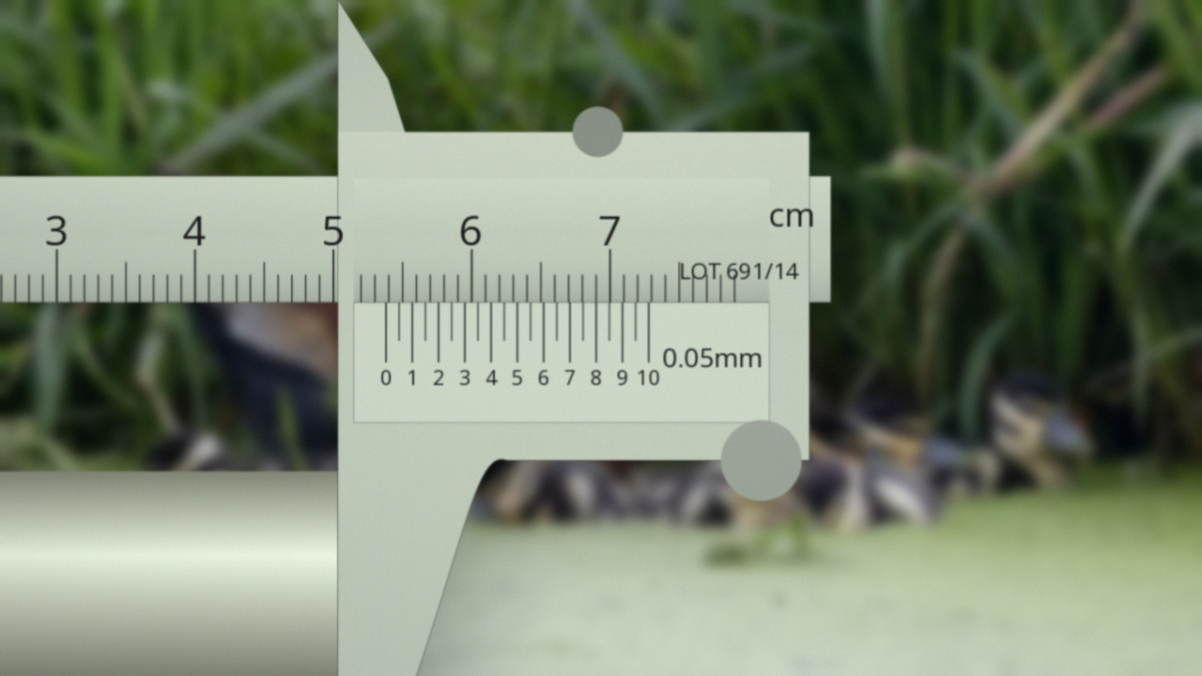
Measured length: 53.8 mm
